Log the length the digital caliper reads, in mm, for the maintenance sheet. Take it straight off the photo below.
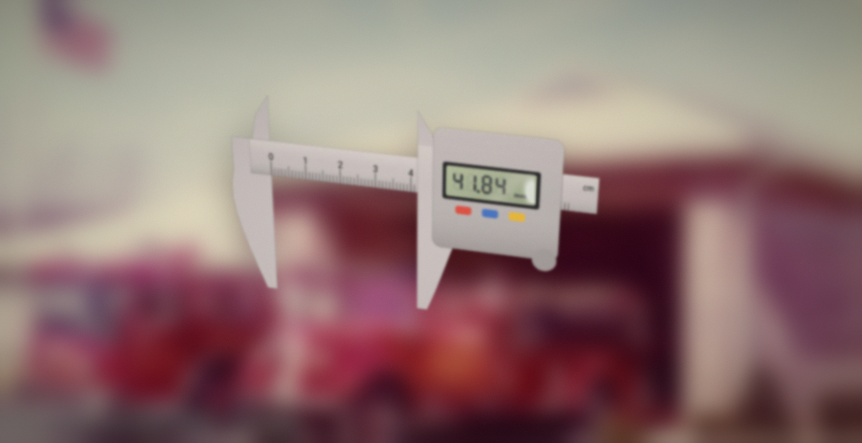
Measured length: 41.84 mm
